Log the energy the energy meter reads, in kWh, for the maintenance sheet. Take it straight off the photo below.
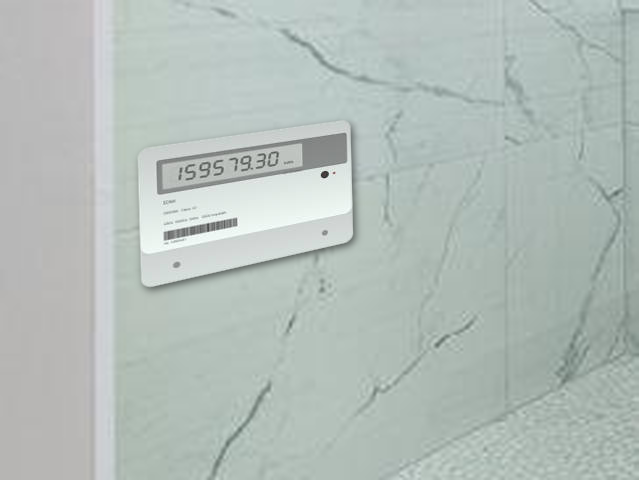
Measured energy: 159579.30 kWh
